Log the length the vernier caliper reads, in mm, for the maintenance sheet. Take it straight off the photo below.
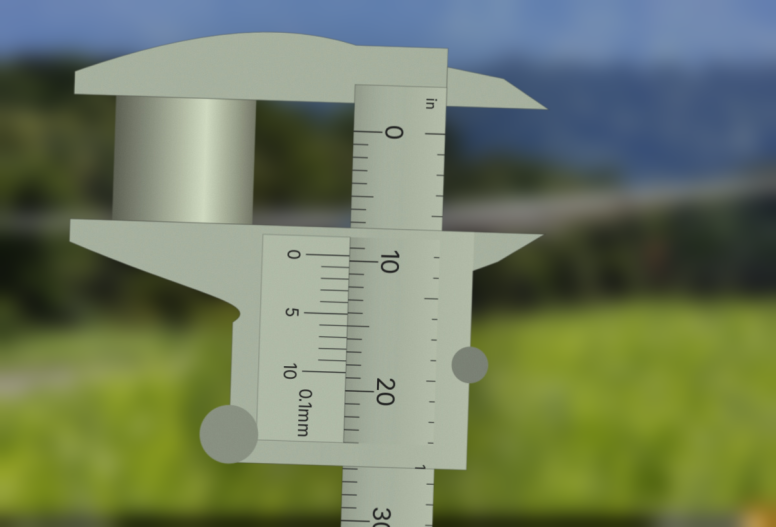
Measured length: 9.6 mm
